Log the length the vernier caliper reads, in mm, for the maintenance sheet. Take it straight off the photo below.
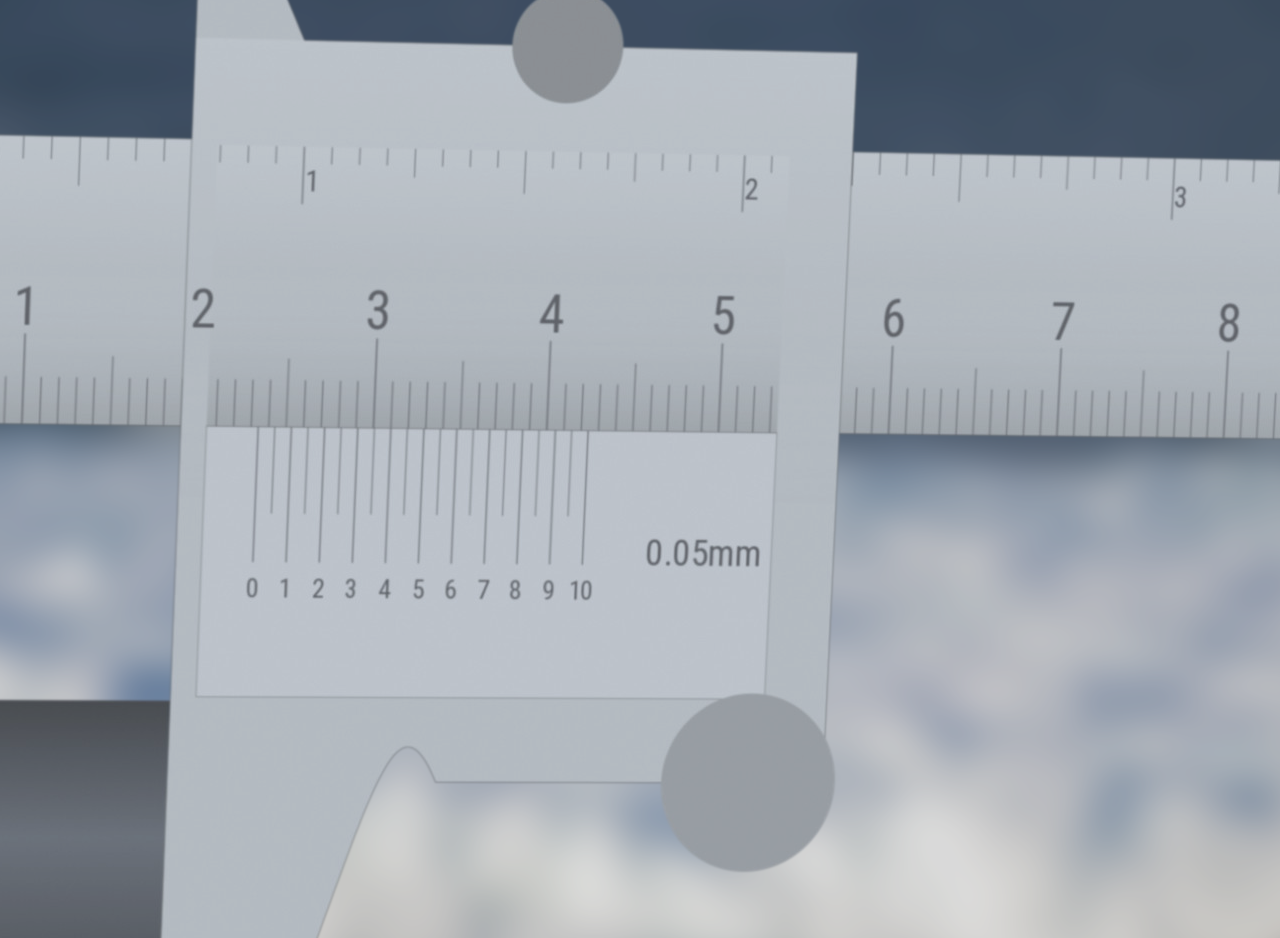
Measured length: 23.4 mm
